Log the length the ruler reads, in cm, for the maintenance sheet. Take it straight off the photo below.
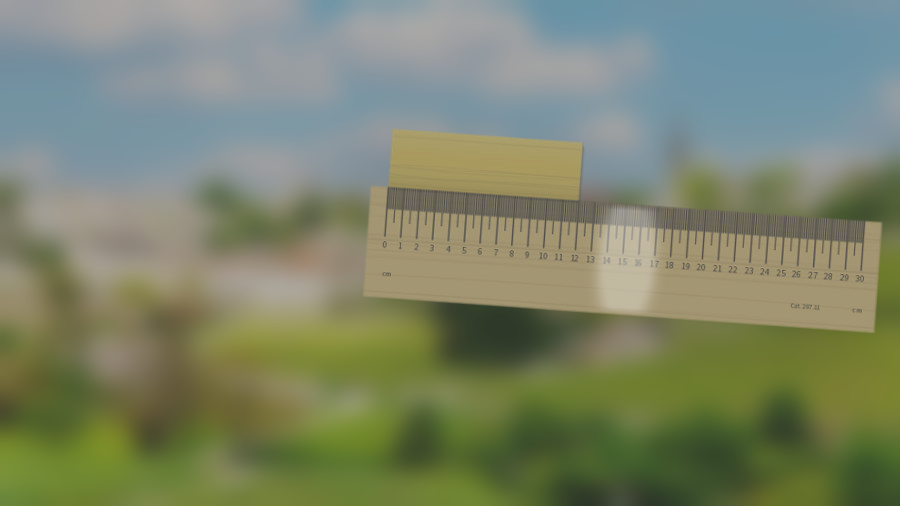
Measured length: 12 cm
